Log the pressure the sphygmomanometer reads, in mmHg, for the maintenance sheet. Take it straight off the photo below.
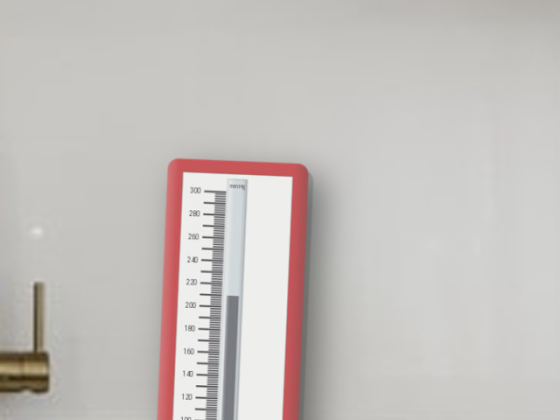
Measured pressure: 210 mmHg
